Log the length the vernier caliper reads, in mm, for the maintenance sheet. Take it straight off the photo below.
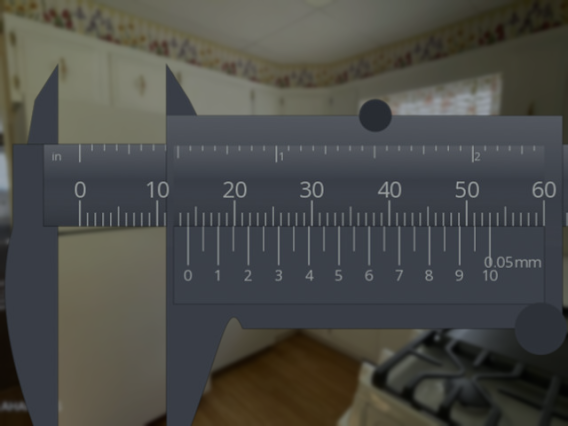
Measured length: 14.0 mm
